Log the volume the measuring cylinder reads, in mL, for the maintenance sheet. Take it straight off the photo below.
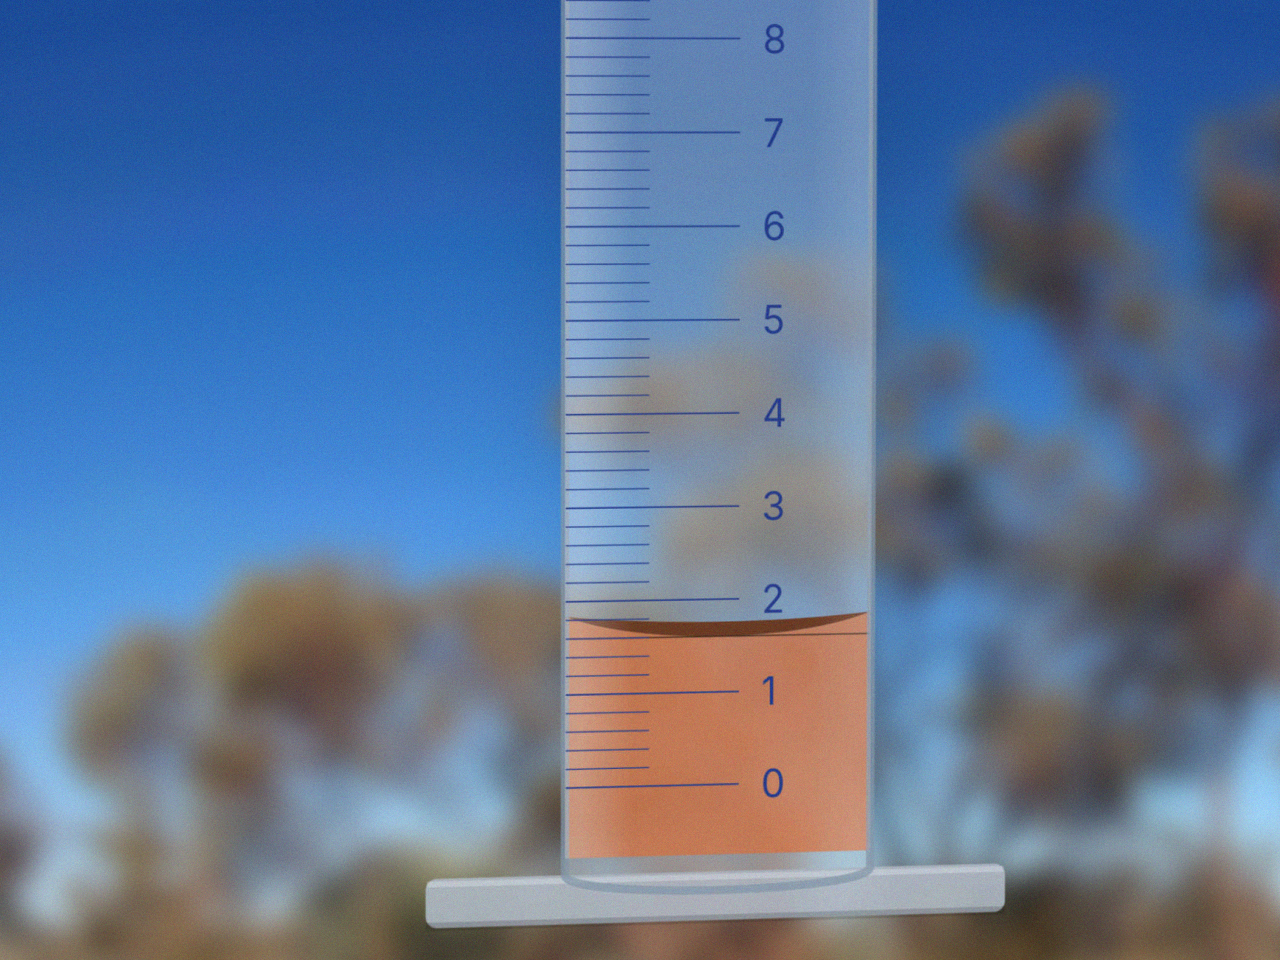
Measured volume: 1.6 mL
